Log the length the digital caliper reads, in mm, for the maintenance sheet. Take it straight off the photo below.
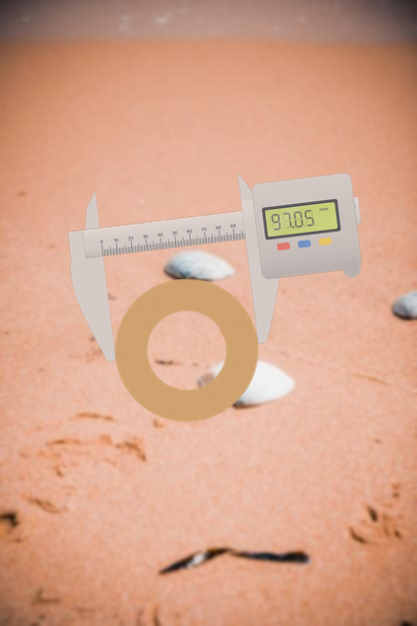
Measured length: 97.05 mm
